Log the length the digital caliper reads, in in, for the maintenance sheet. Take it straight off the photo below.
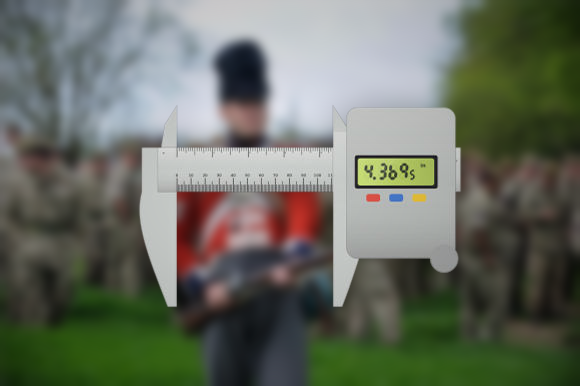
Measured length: 4.3695 in
